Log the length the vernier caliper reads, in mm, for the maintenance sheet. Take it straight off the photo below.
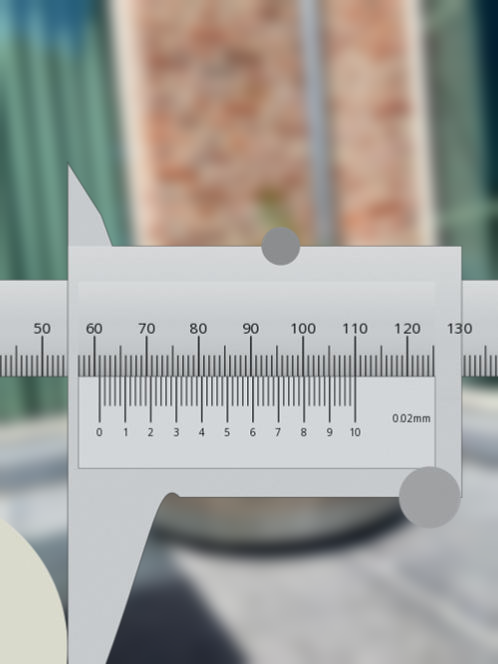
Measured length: 61.0 mm
